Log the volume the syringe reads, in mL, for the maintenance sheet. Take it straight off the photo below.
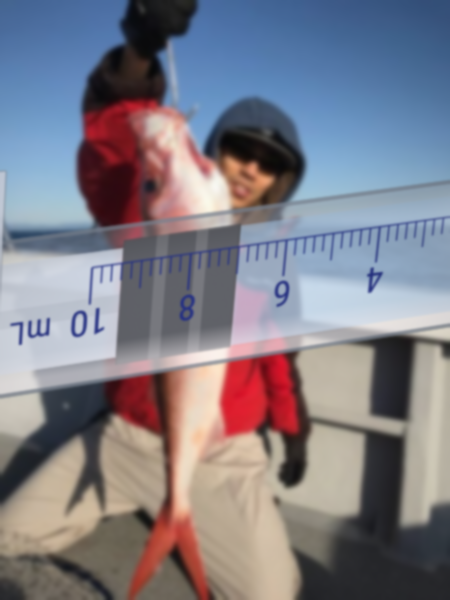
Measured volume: 7 mL
